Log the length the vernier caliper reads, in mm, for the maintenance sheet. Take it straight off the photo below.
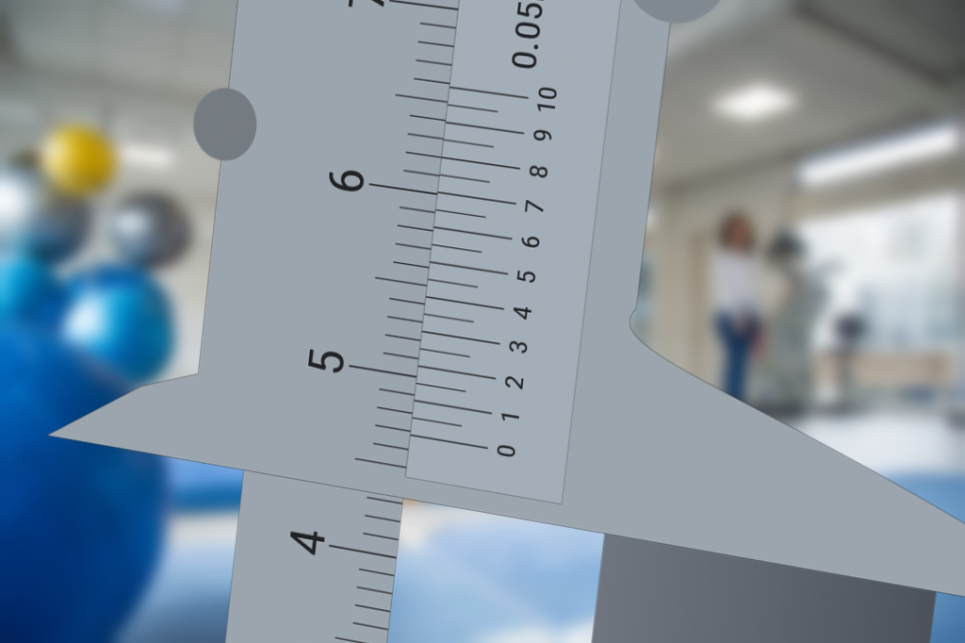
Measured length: 46.8 mm
